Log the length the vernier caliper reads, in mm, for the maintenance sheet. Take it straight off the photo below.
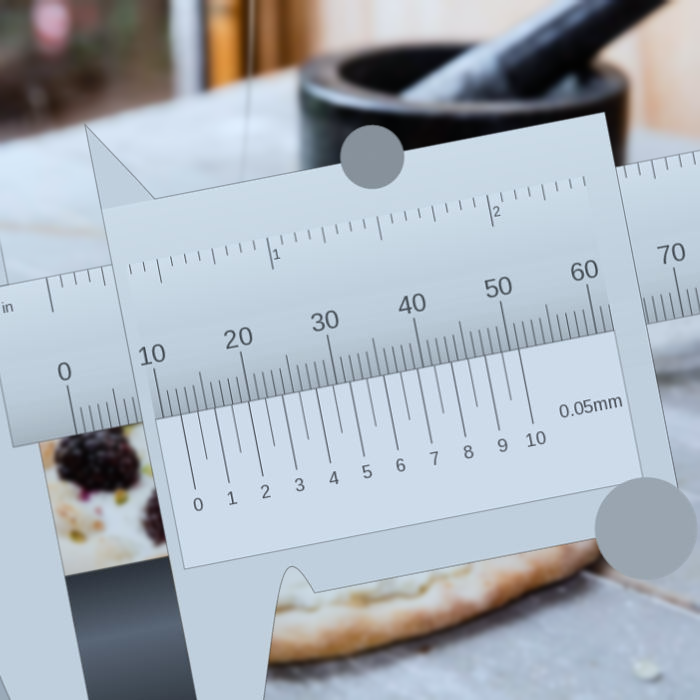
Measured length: 12.0 mm
